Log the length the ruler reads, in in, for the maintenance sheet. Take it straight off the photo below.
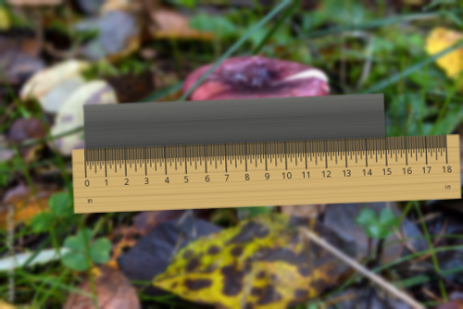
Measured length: 15 in
